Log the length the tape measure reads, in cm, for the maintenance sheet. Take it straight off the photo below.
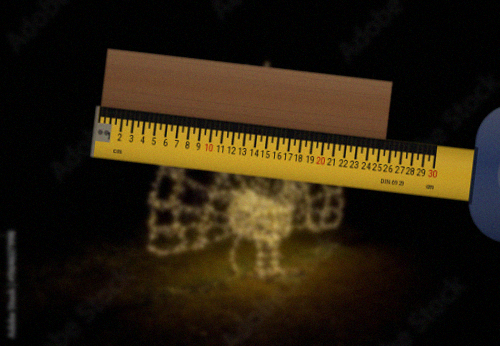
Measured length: 25.5 cm
